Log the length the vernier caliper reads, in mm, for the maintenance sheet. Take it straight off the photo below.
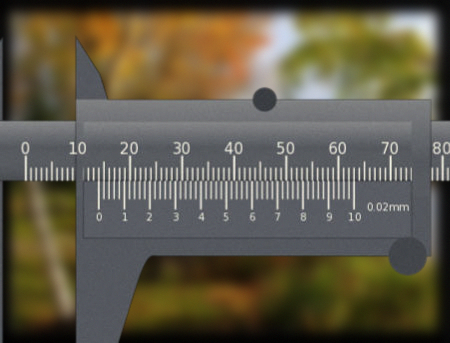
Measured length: 14.0 mm
